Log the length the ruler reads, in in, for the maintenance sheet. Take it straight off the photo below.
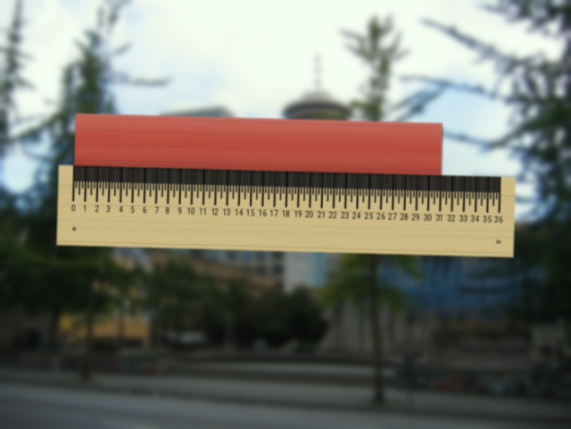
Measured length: 31 in
